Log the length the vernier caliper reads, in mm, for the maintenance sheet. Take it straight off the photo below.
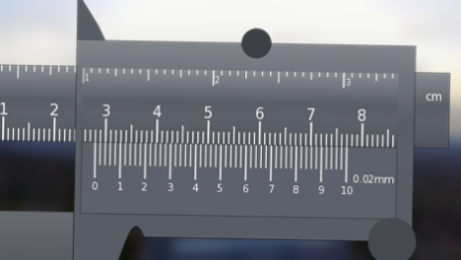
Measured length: 28.0 mm
